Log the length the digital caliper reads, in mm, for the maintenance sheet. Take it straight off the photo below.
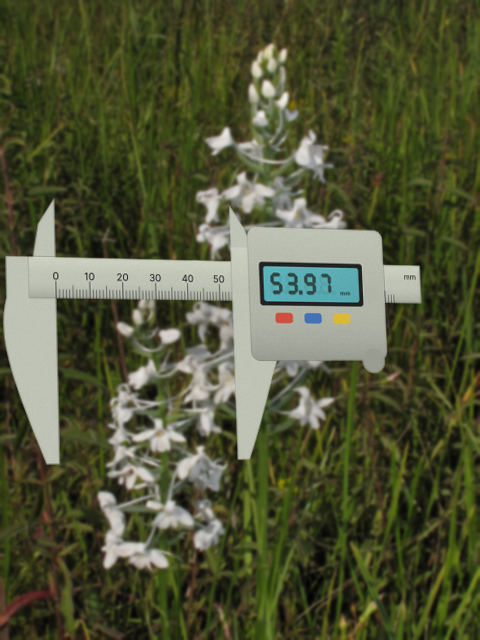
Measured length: 53.97 mm
